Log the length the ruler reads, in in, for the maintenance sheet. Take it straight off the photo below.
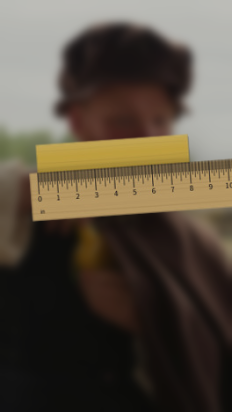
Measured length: 8 in
